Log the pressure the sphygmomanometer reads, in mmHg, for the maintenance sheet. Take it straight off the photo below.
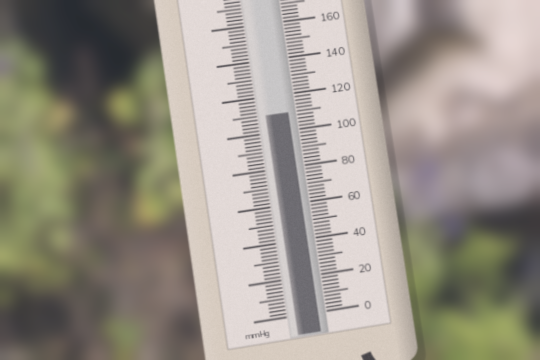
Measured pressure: 110 mmHg
